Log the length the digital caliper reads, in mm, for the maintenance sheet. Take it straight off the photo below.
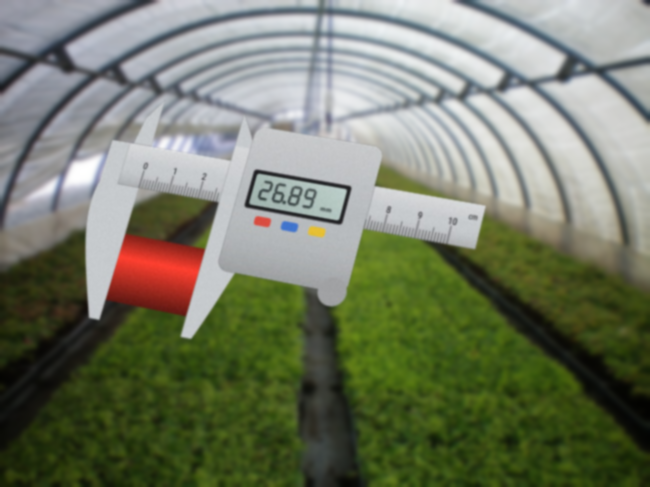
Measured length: 26.89 mm
